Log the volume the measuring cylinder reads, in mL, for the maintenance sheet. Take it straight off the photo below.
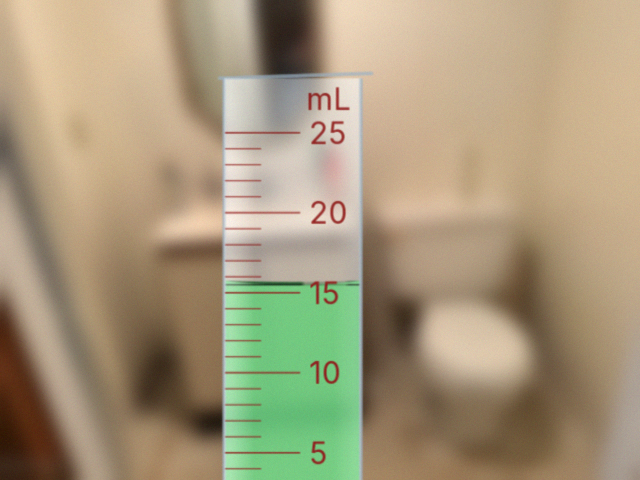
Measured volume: 15.5 mL
